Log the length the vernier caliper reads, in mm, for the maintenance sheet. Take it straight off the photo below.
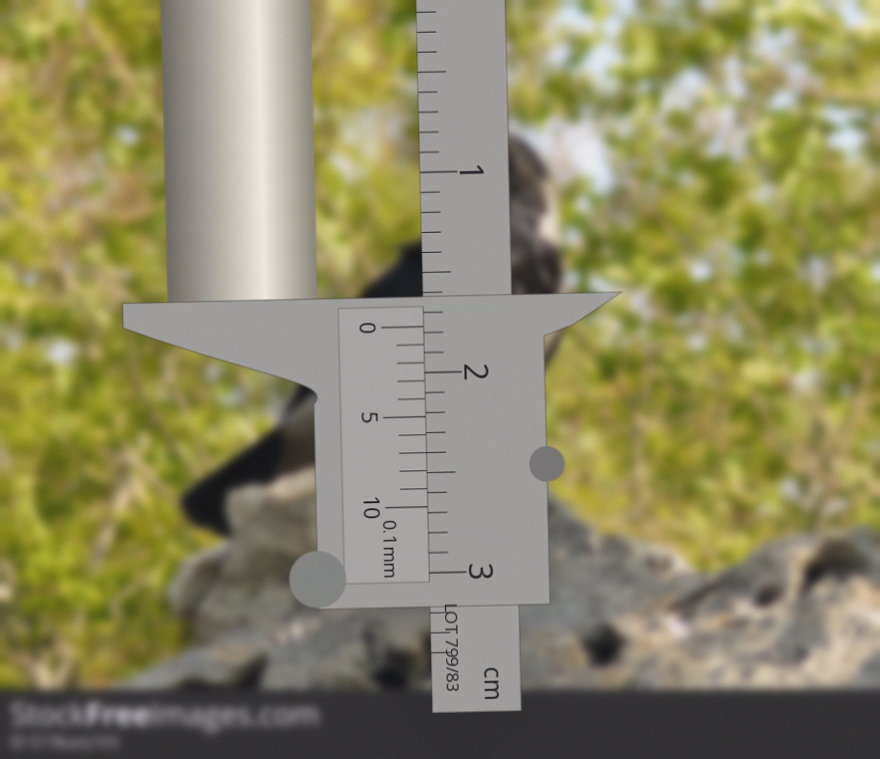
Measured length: 17.7 mm
